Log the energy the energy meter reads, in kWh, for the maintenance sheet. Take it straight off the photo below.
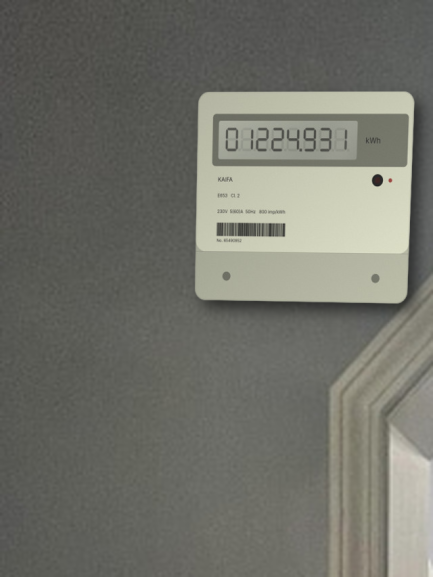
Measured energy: 1224.931 kWh
